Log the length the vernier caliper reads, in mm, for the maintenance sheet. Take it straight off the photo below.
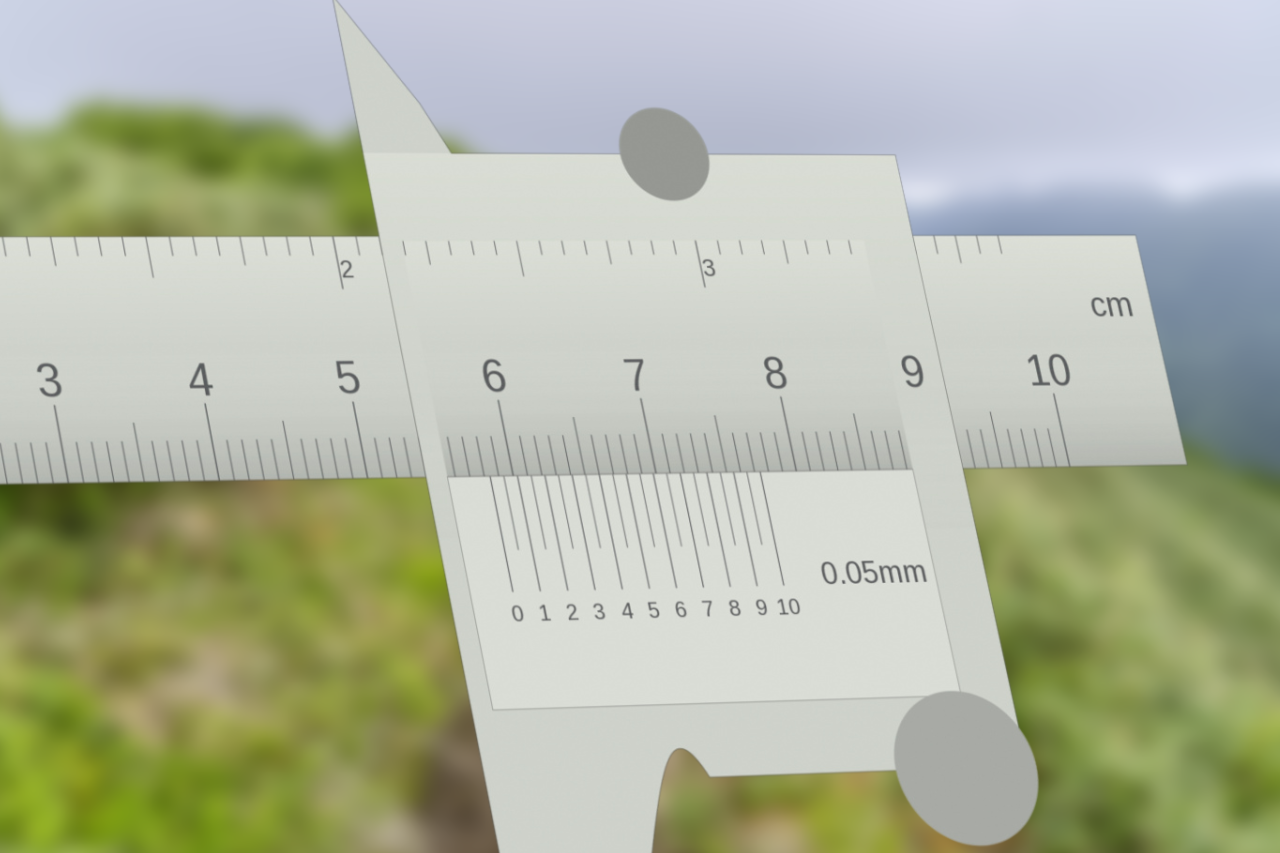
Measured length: 58.4 mm
